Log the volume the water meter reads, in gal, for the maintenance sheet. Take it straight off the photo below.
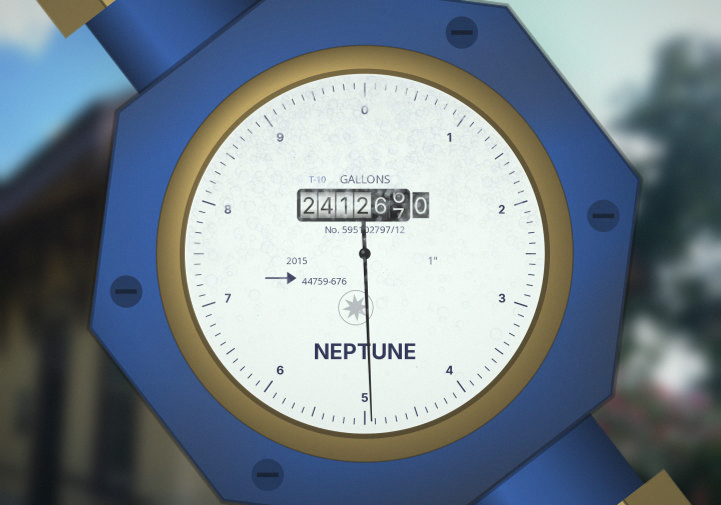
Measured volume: 2412664.9 gal
